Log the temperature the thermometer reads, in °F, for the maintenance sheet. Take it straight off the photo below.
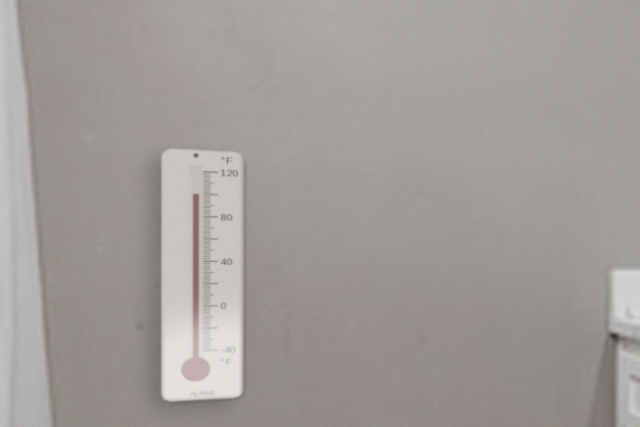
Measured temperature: 100 °F
